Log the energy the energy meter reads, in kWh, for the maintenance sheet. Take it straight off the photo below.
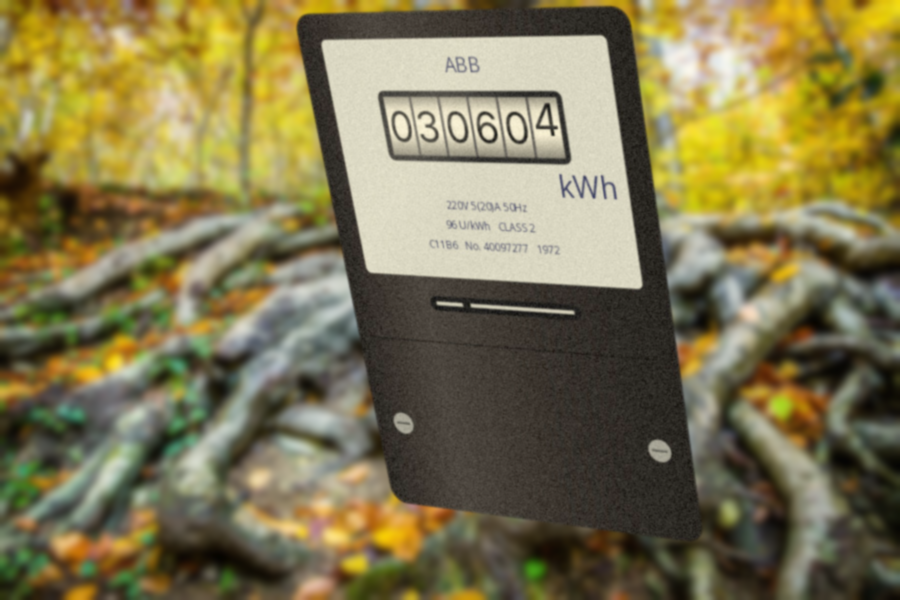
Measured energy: 30604 kWh
